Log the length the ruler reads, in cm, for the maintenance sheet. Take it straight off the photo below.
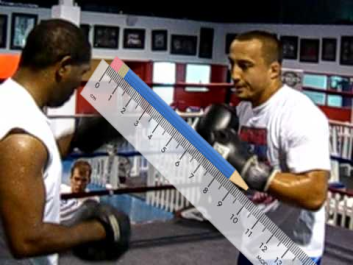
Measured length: 10 cm
